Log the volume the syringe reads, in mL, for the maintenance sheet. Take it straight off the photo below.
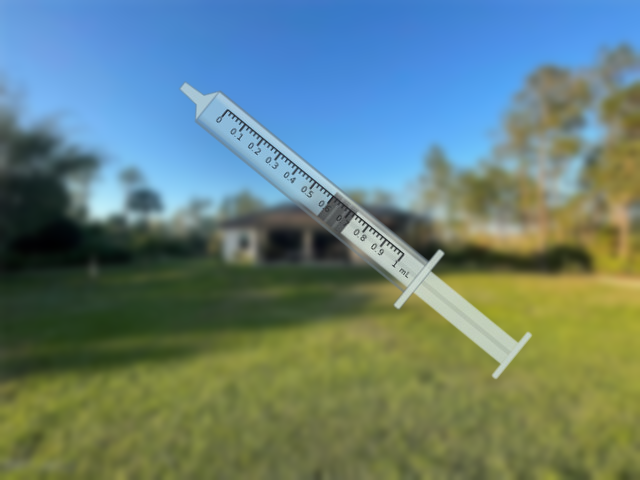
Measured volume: 0.6 mL
